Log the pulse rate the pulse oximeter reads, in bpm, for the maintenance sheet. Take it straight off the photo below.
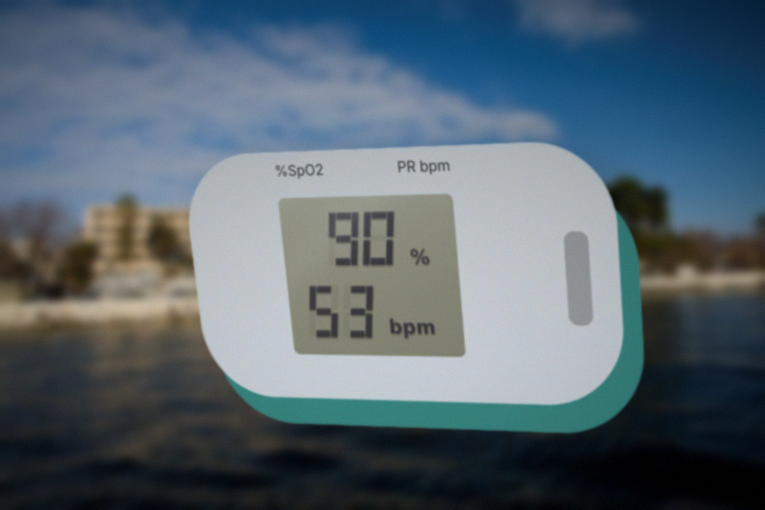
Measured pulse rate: 53 bpm
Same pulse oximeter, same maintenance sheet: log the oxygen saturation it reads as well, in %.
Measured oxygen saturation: 90 %
